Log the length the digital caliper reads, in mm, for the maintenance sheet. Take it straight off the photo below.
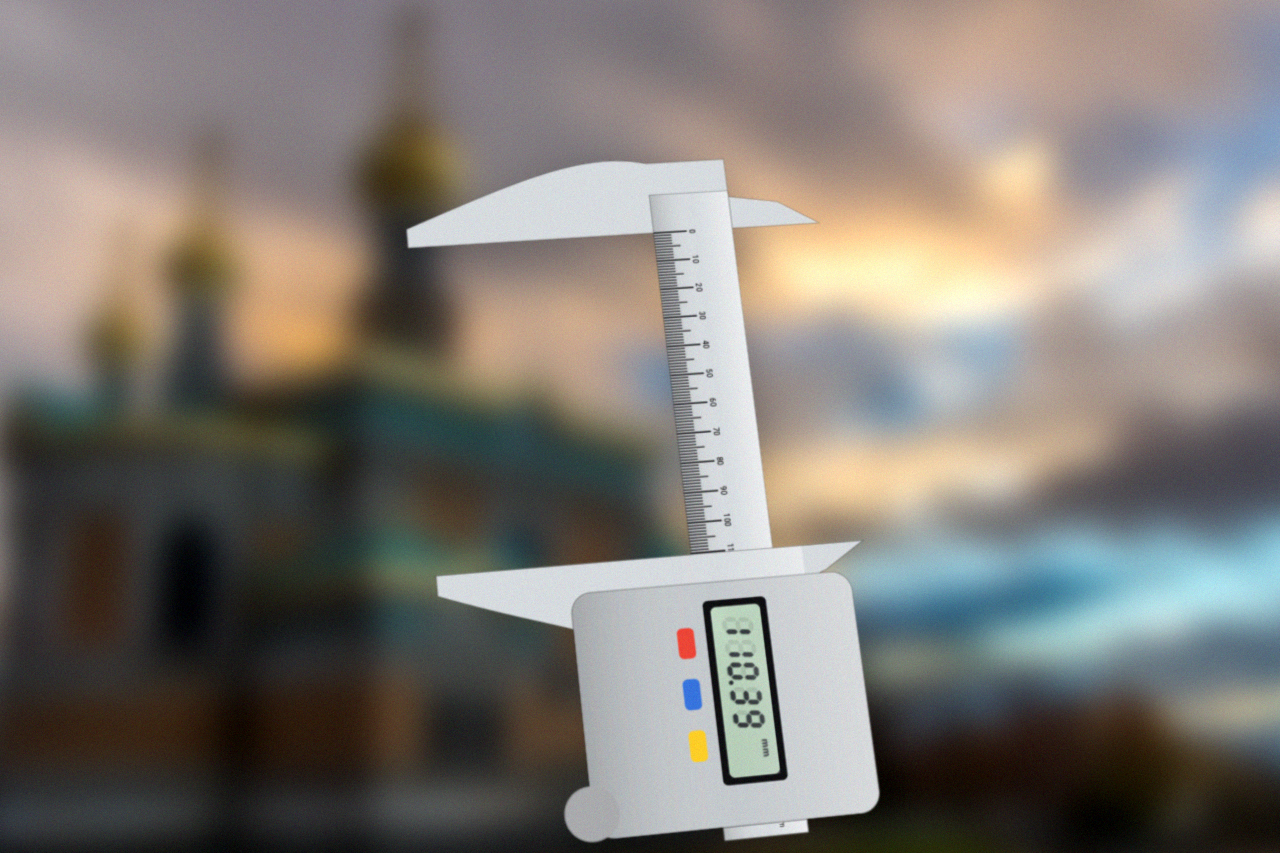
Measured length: 110.39 mm
